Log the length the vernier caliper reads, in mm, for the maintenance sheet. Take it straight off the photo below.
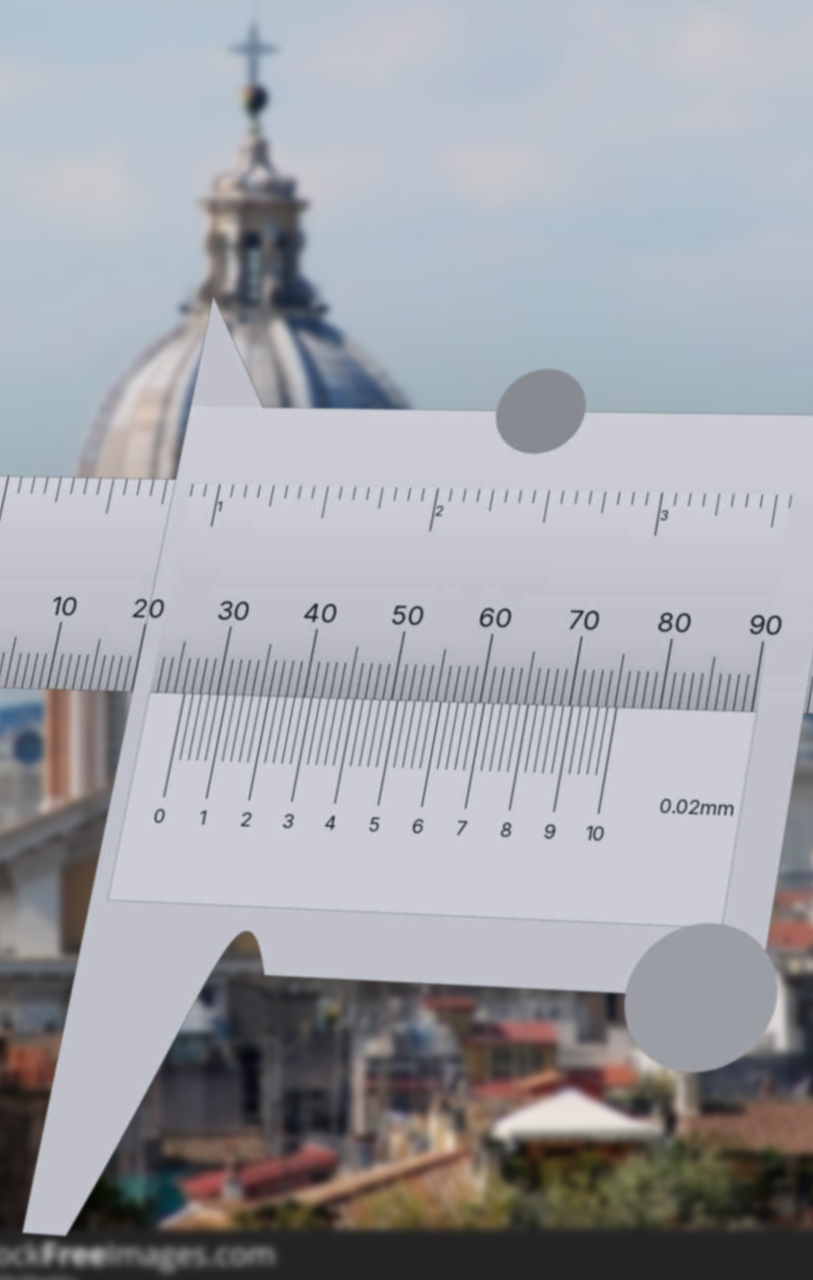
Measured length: 26.2 mm
